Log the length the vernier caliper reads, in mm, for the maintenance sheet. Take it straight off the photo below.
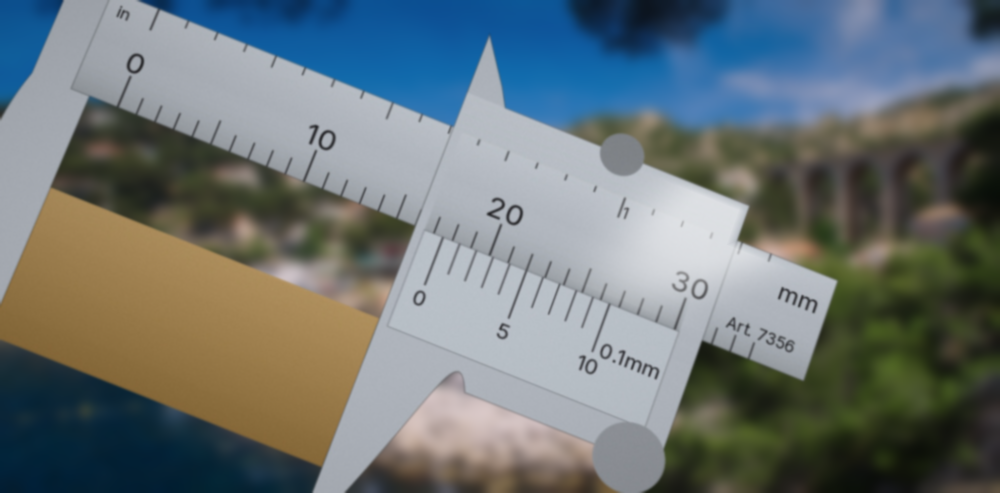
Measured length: 17.5 mm
